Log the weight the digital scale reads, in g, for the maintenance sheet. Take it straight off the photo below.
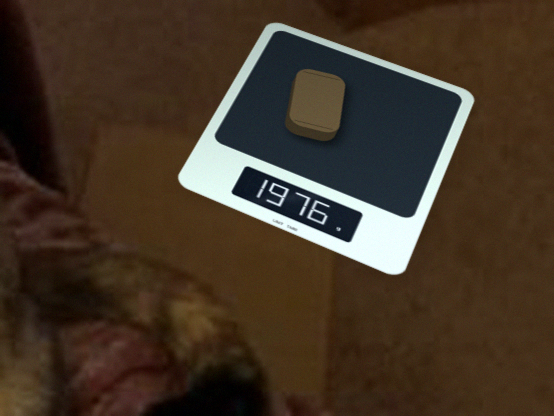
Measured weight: 1976 g
